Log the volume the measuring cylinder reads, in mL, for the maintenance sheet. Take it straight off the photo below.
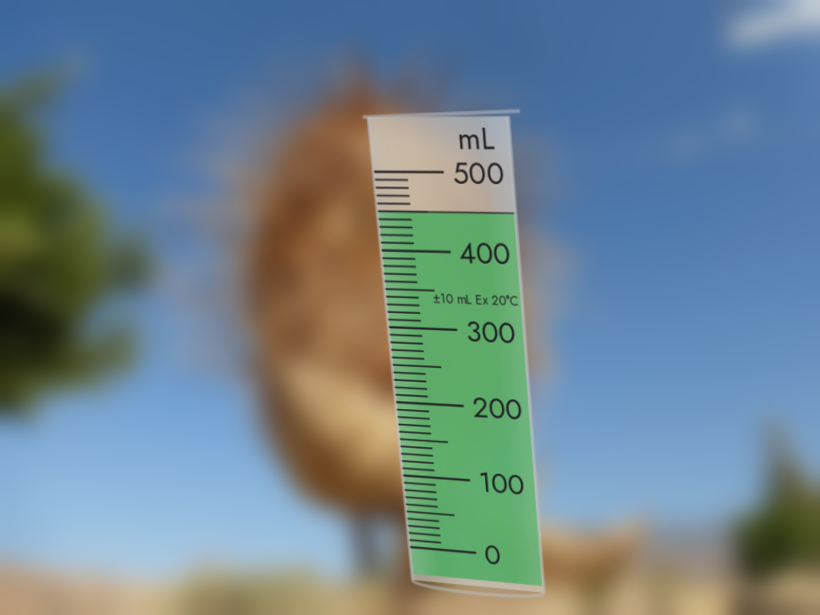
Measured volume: 450 mL
